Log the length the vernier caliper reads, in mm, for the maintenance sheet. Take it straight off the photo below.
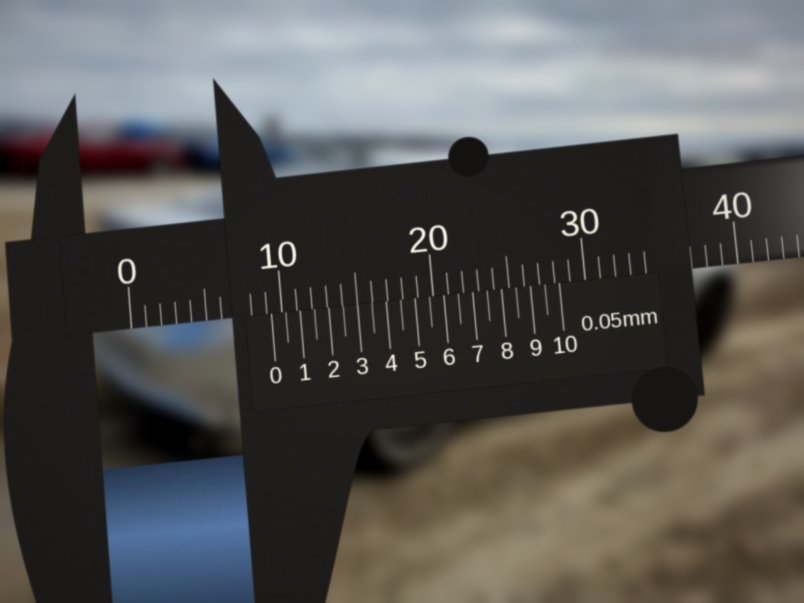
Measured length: 9.3 mm
